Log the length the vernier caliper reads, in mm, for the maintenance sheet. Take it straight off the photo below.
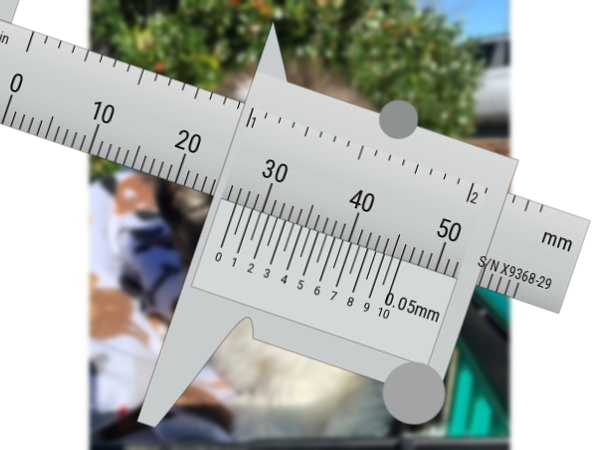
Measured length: 27.0 mm
